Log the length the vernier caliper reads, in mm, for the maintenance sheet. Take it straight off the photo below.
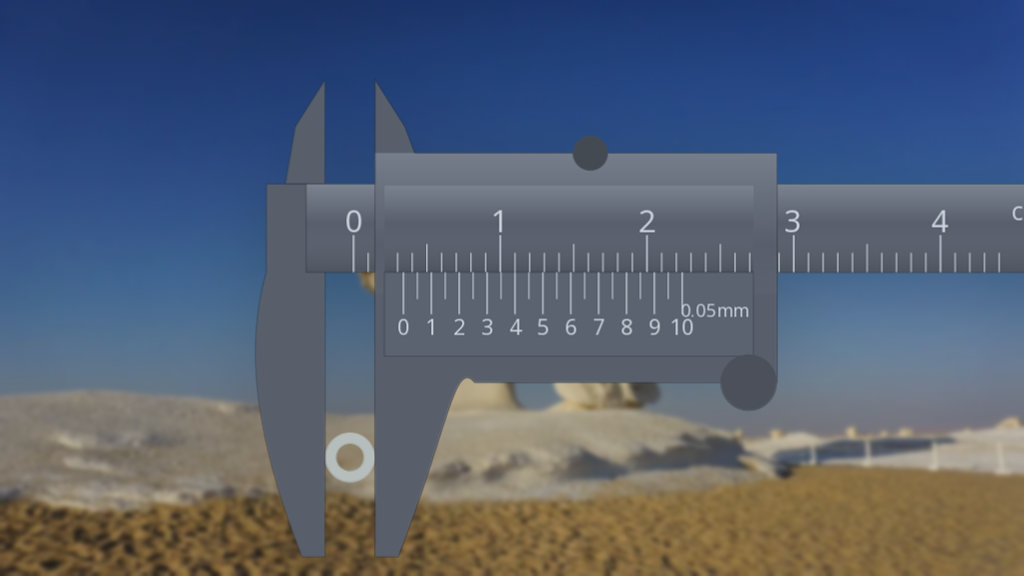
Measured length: 3.4 mm
